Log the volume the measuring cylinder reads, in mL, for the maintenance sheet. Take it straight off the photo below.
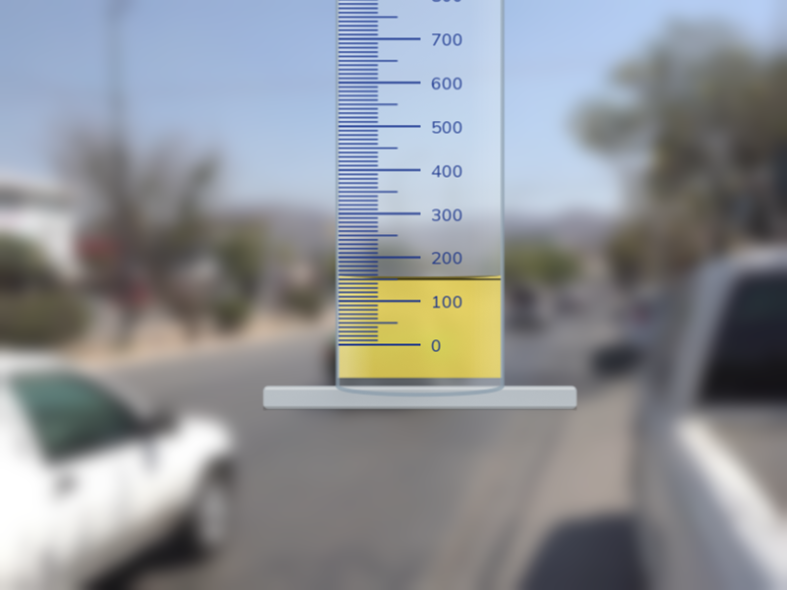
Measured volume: 150 mL
